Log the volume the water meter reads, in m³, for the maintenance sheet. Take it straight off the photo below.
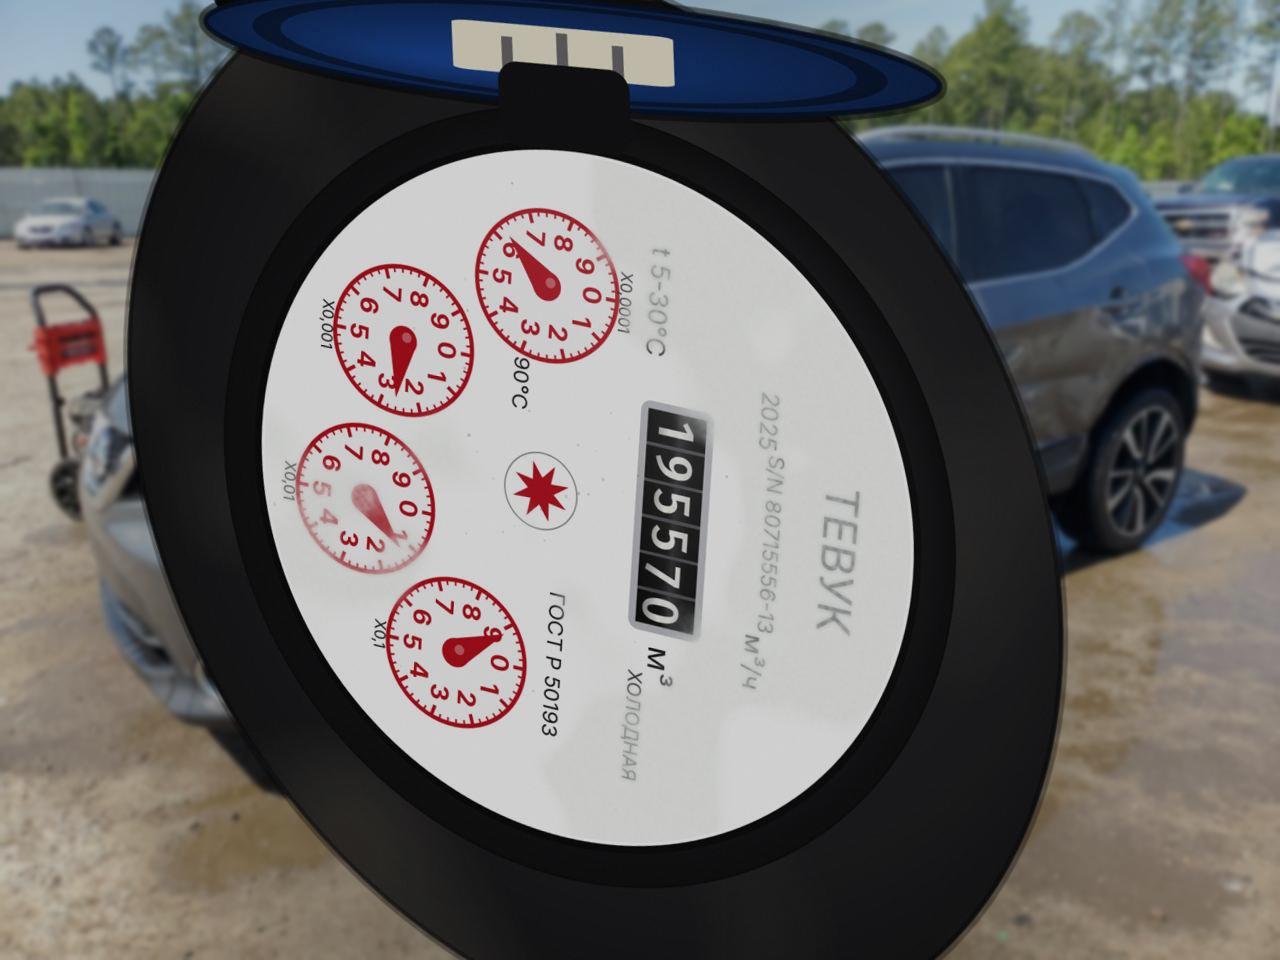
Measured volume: 195569.9126 m³
